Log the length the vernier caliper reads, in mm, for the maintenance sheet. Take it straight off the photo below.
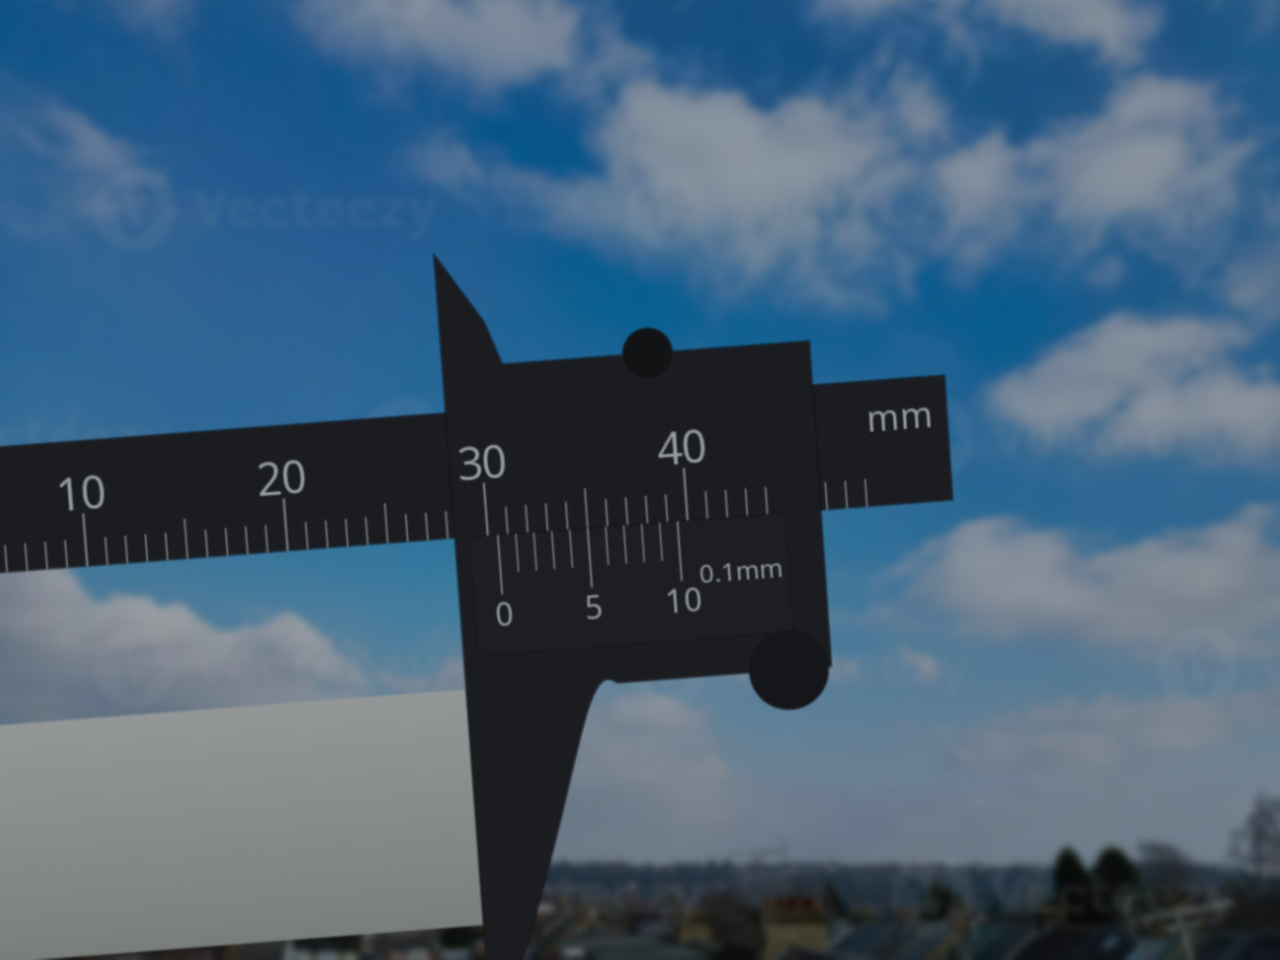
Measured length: 30.5 mm
